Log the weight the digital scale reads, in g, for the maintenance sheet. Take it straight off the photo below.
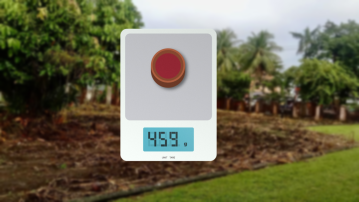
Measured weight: 459 g
